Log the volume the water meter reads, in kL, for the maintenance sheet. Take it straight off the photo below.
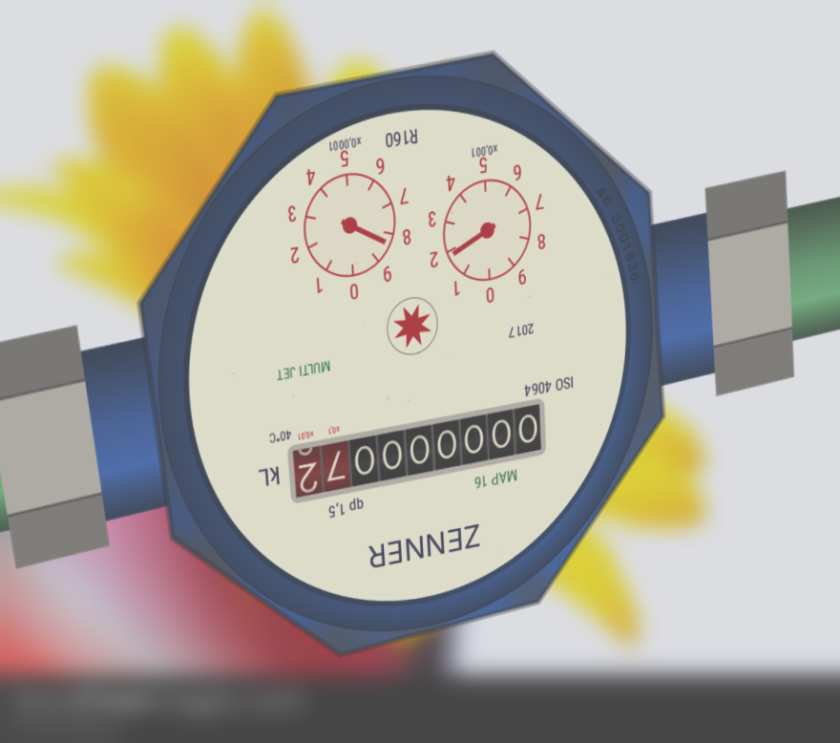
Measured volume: 0.7218 kL
